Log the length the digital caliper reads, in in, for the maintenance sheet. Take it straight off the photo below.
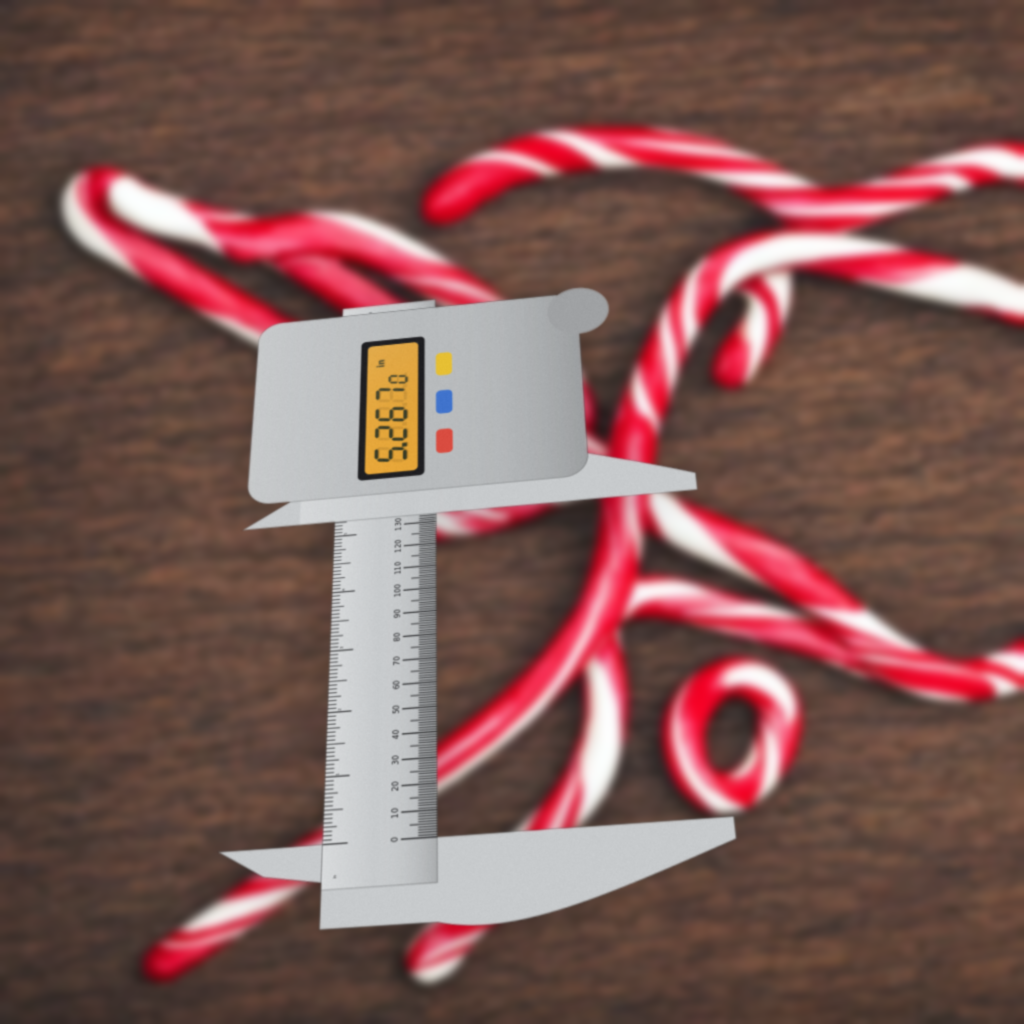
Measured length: 5.2670 in
